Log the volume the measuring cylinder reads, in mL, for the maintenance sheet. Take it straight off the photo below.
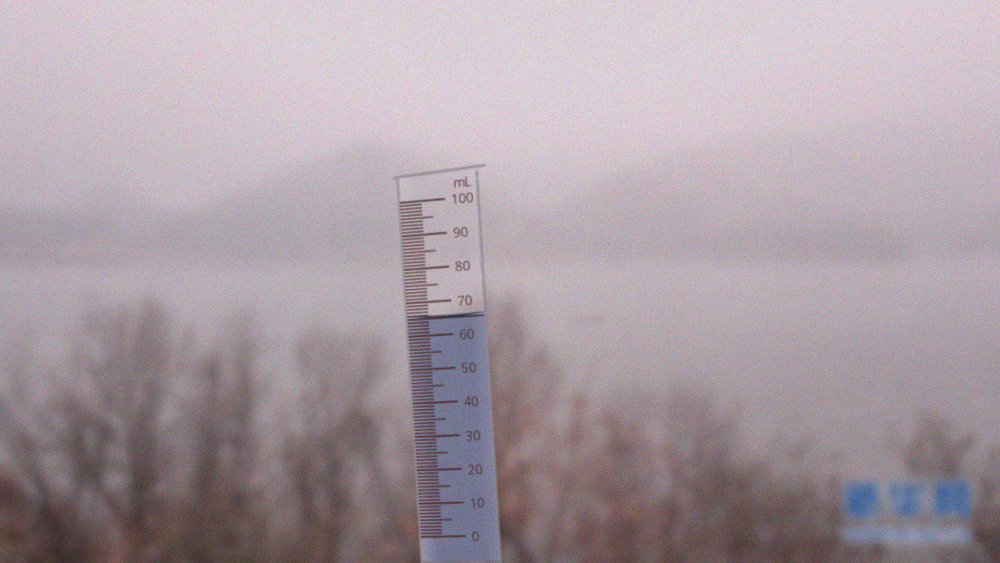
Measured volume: 65 mL
